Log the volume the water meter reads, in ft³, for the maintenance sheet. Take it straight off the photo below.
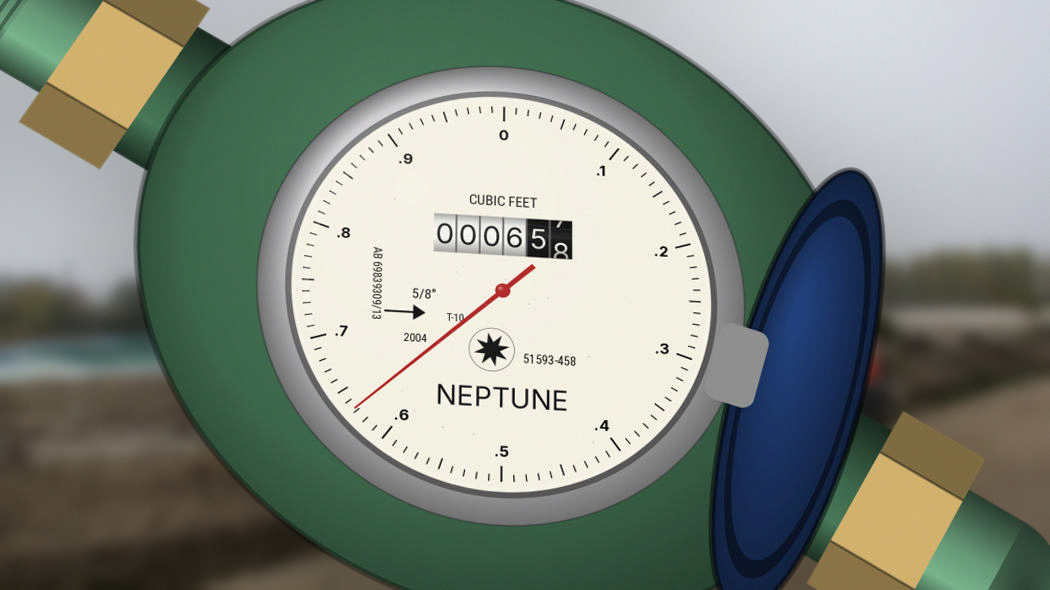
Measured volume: 657.63 ft³
